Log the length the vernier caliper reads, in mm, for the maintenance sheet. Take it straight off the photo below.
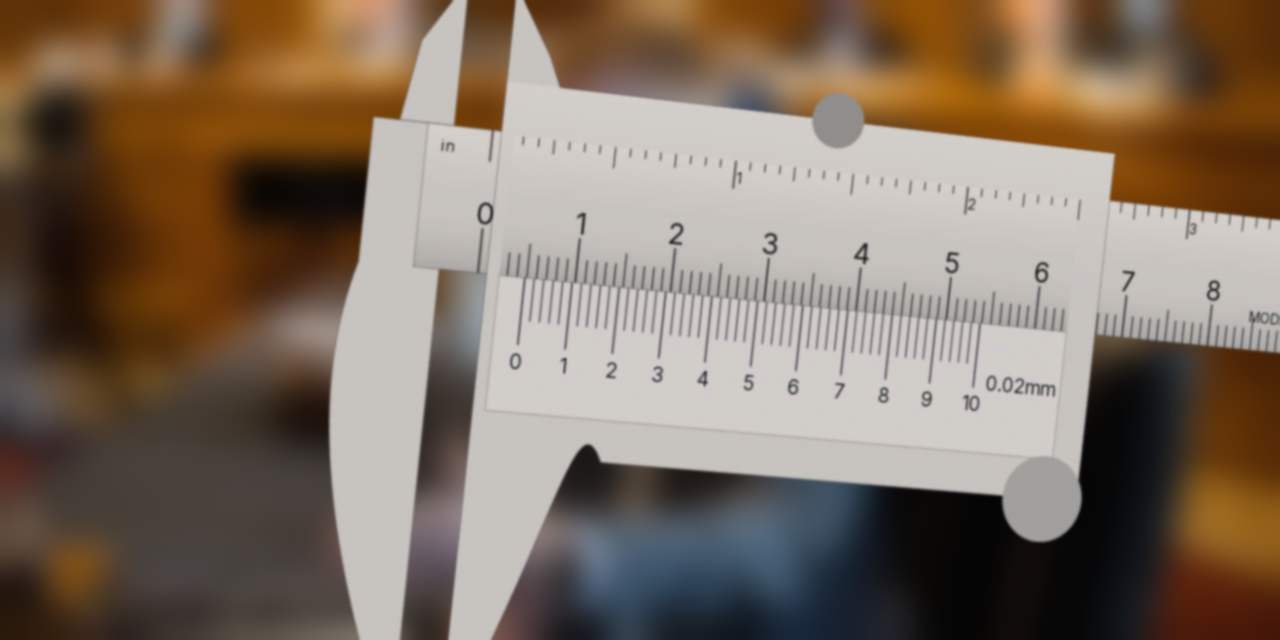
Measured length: 4.8 mm
